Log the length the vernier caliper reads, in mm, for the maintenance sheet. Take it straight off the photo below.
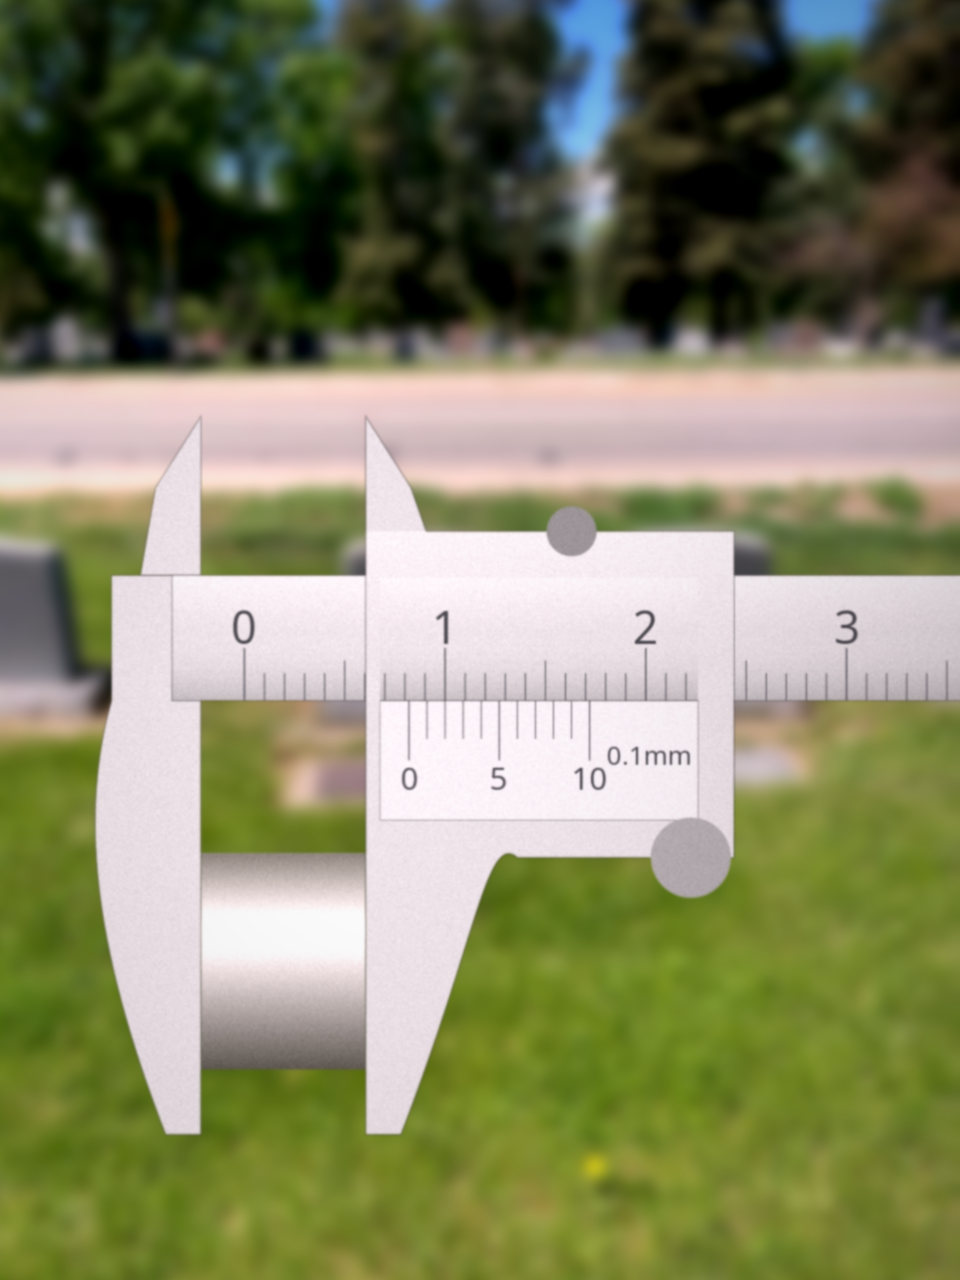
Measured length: 8.2 mm
